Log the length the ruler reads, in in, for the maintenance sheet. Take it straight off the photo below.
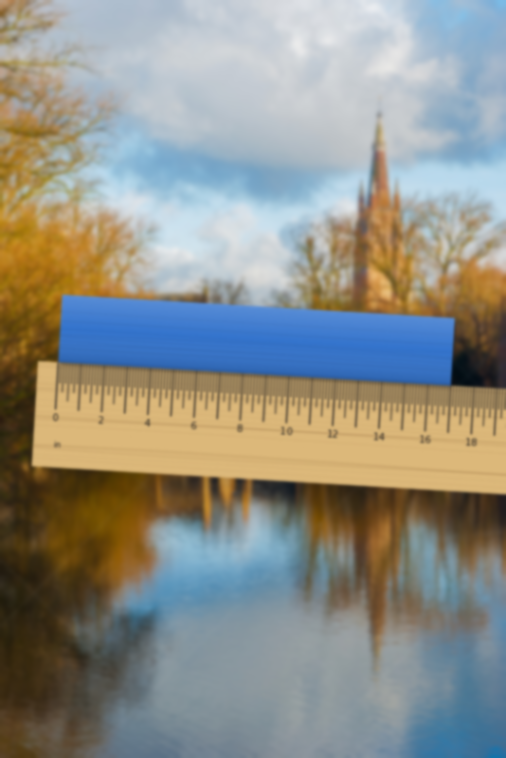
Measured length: 17 in
